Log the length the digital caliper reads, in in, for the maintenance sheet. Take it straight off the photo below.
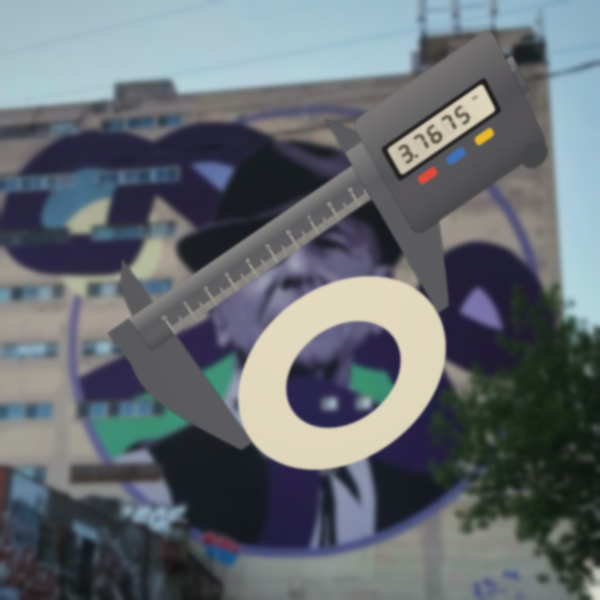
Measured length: 3.7675 in
